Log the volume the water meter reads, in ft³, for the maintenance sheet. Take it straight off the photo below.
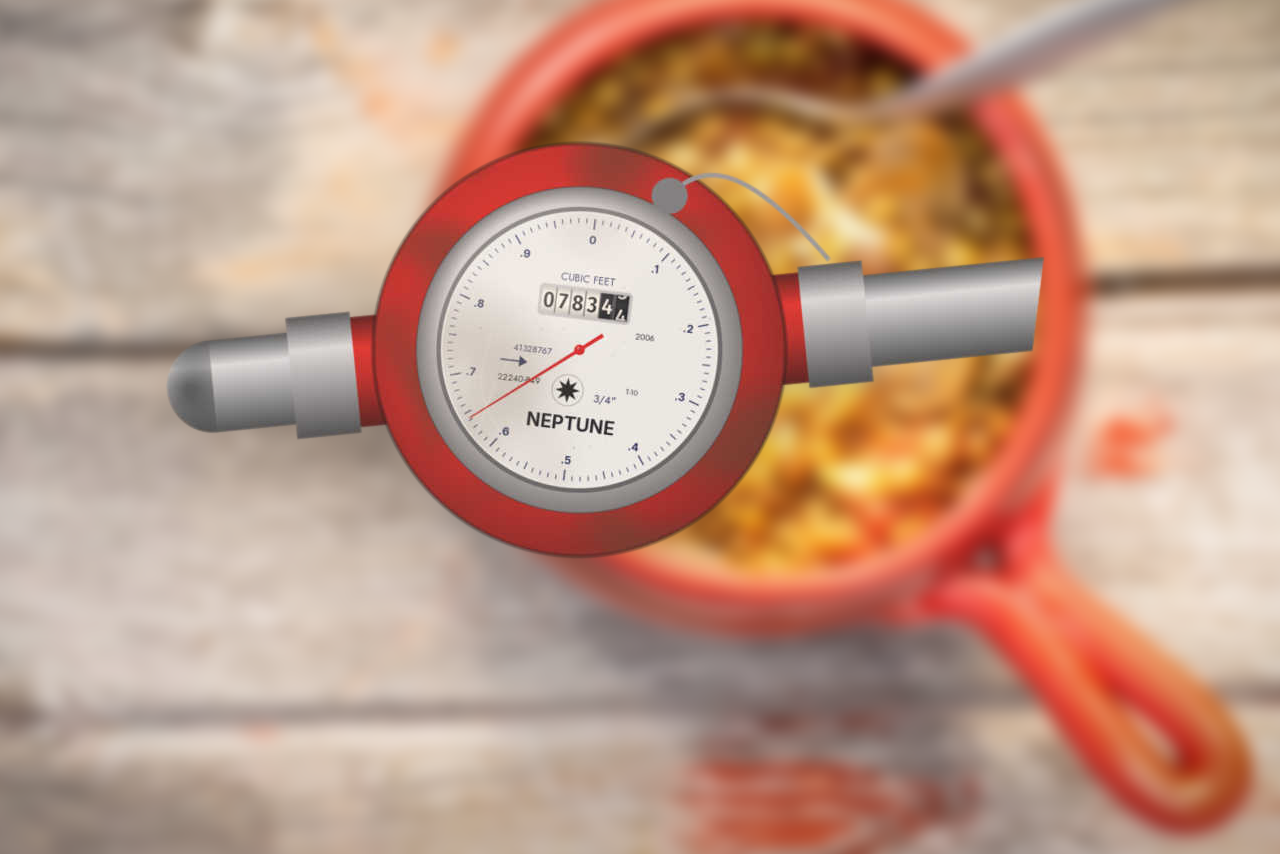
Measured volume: 78343.64 ft³
